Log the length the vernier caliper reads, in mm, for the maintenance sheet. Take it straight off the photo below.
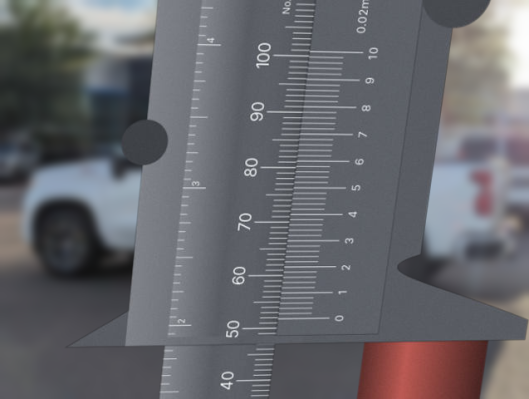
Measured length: 51.8 mm
